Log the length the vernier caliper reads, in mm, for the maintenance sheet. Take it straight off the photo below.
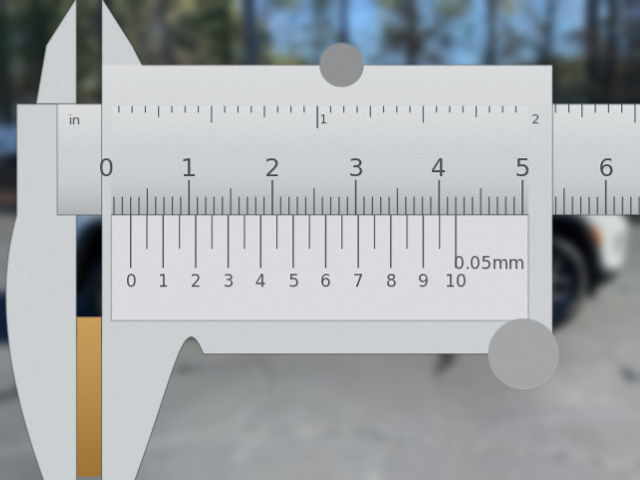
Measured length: 3.0 mm
